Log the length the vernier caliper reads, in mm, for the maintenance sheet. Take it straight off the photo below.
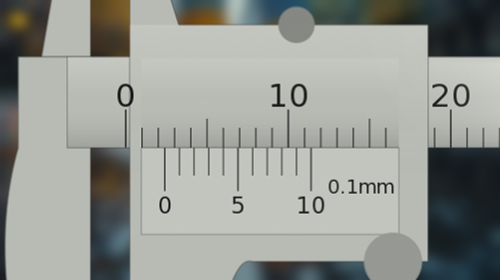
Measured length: 2.4 mm
